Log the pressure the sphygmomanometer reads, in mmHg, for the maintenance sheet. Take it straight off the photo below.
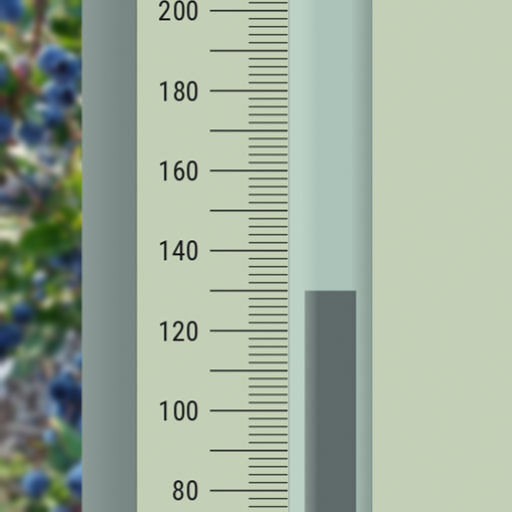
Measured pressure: 130 mmHg
